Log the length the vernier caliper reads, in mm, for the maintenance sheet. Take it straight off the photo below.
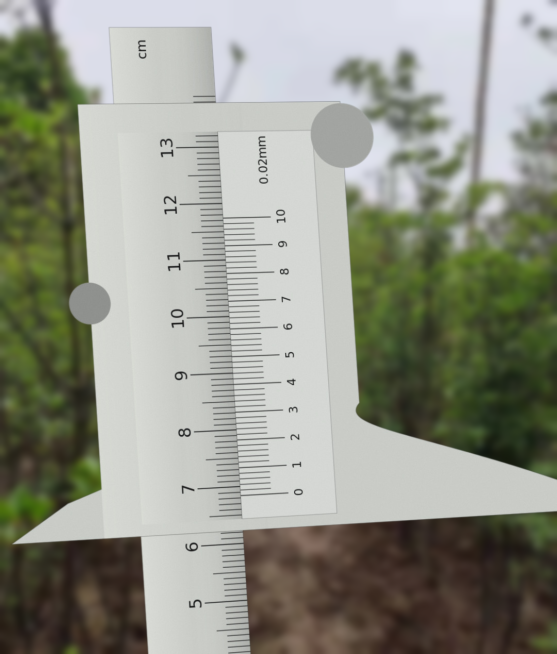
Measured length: 68.4 mm
